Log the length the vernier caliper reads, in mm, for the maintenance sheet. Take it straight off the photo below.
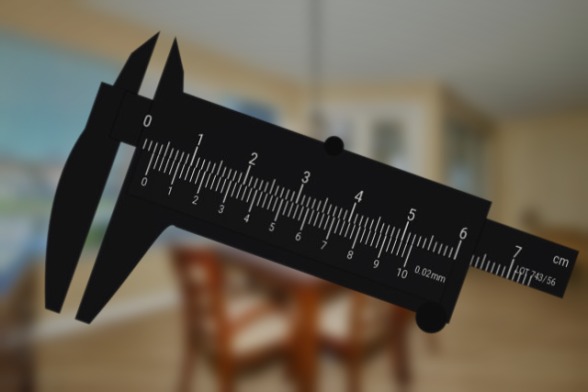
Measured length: 3.0 mm
